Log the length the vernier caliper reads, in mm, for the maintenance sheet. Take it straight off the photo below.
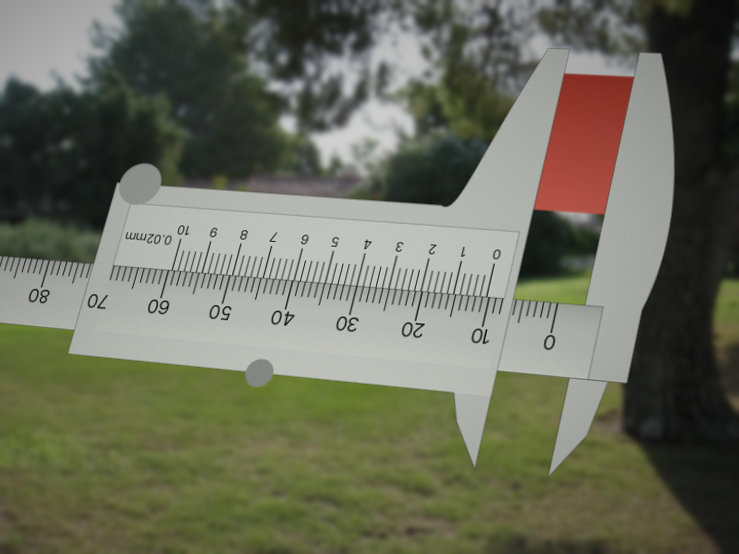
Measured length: 10.4 mm
